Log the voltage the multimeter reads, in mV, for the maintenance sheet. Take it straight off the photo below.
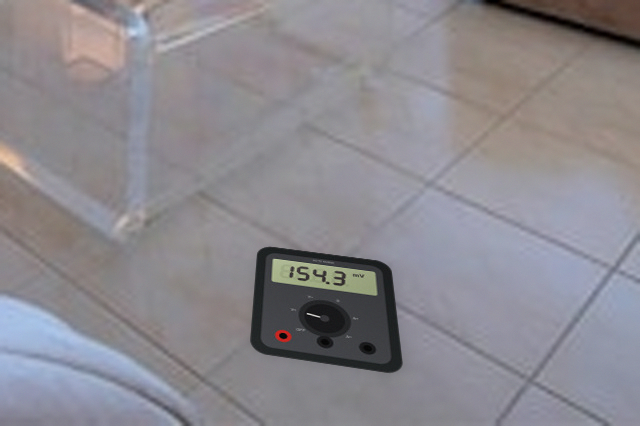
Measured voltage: 154.3 mV
